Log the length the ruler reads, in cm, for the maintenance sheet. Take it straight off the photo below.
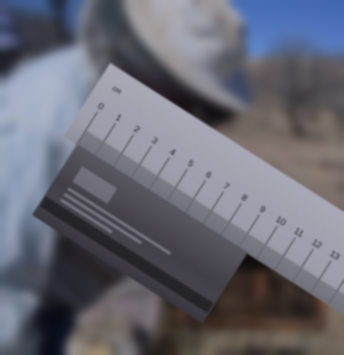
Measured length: 9.5 cm
